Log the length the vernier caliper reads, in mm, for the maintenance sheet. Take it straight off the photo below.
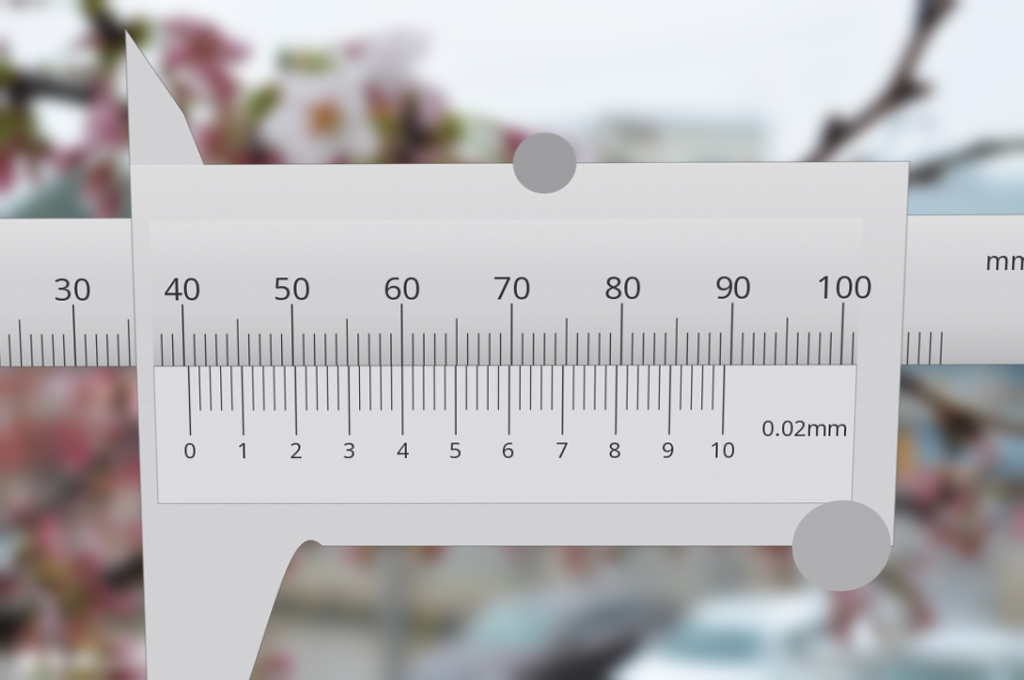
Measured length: 40.4 mm
